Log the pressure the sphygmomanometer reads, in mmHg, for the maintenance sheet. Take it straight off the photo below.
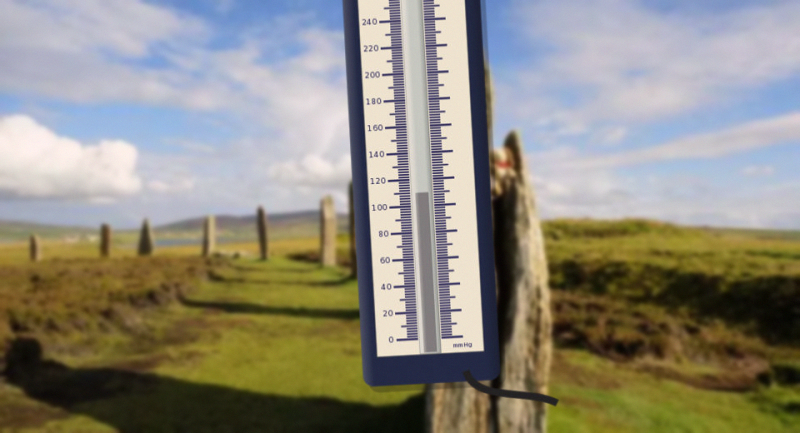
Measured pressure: 110 mmHg
